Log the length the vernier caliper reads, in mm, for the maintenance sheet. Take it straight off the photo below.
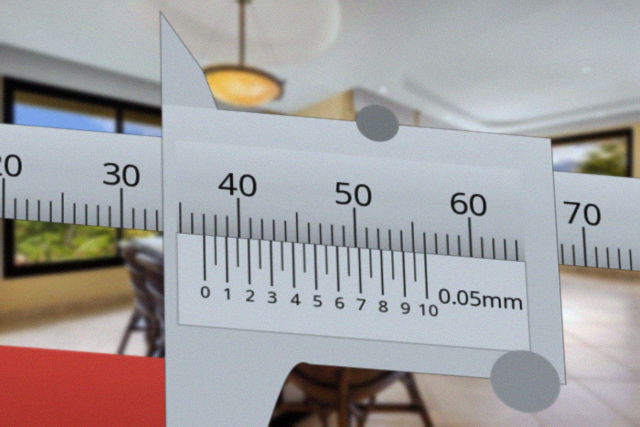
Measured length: 37.0 mm
